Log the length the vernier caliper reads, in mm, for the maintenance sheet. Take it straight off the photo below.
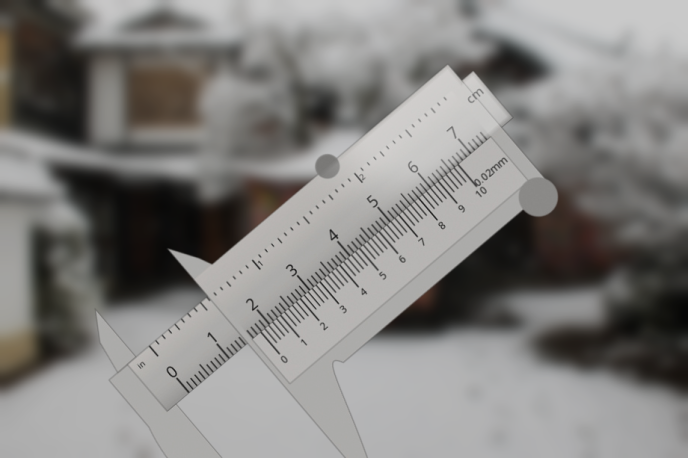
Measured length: 17.8 mm
